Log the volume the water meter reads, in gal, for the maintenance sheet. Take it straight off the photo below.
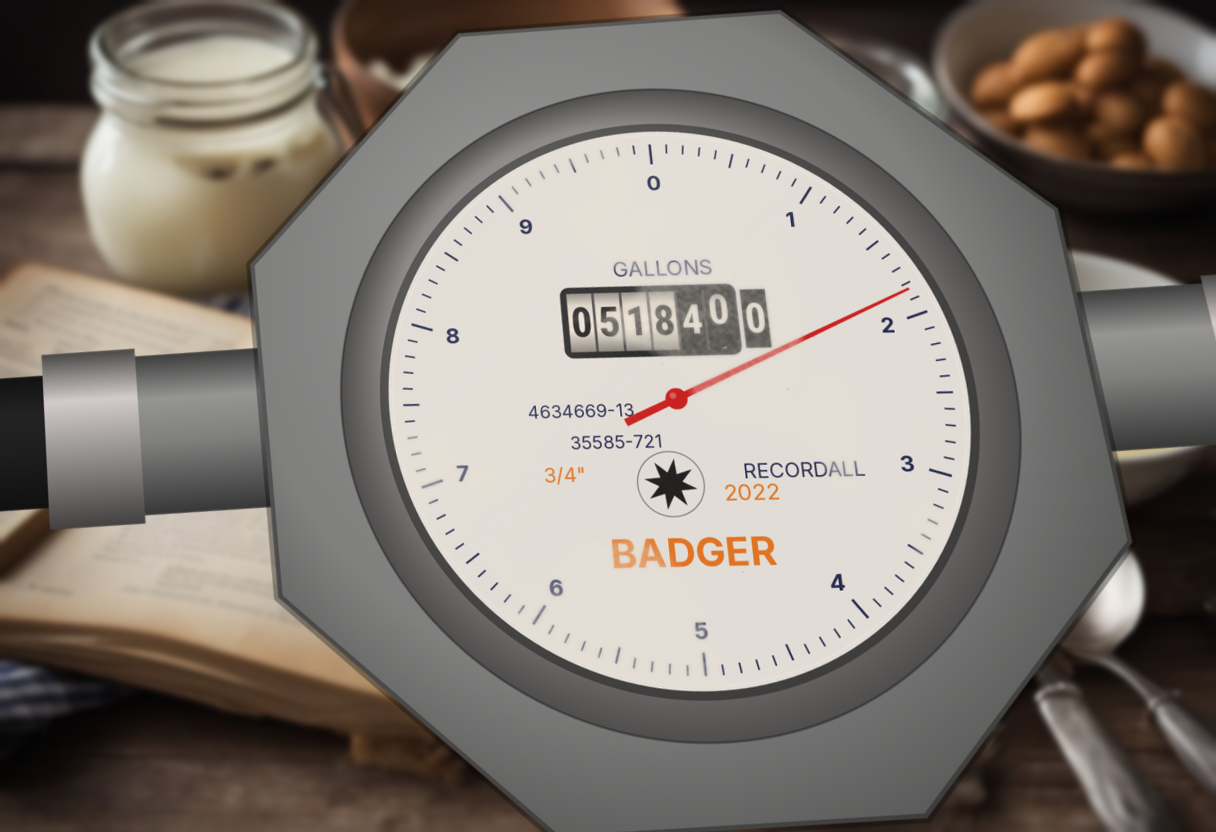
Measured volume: 518401.8 gal
